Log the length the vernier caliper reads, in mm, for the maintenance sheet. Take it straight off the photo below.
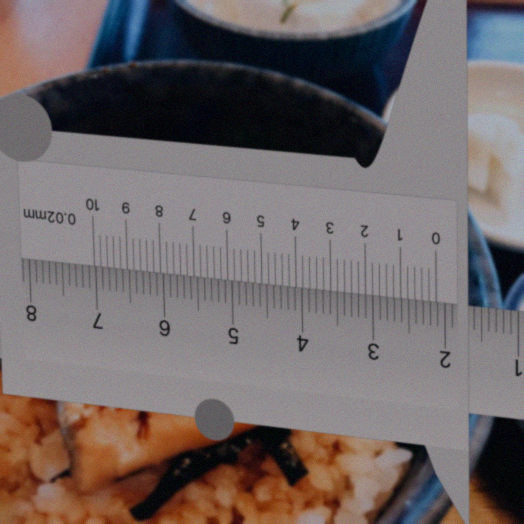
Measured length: 21.2 mm
